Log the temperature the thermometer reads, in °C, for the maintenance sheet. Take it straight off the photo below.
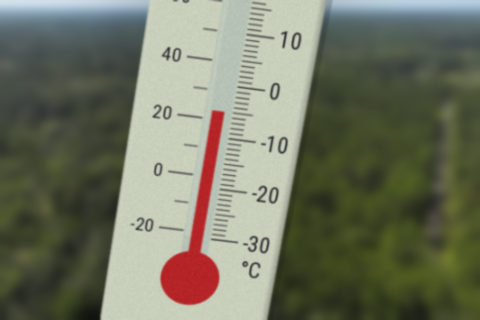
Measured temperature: -5 °C
